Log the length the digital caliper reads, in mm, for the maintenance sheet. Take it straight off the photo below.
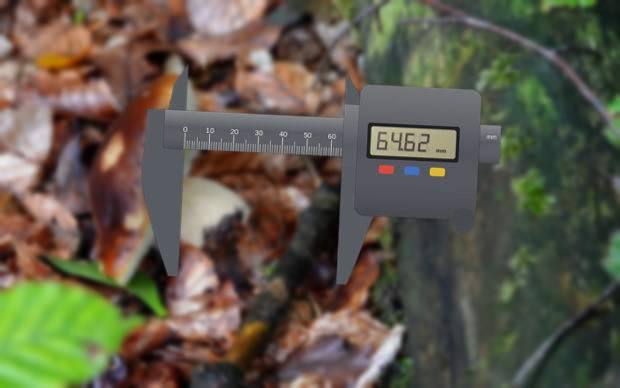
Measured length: 64.62 mm
